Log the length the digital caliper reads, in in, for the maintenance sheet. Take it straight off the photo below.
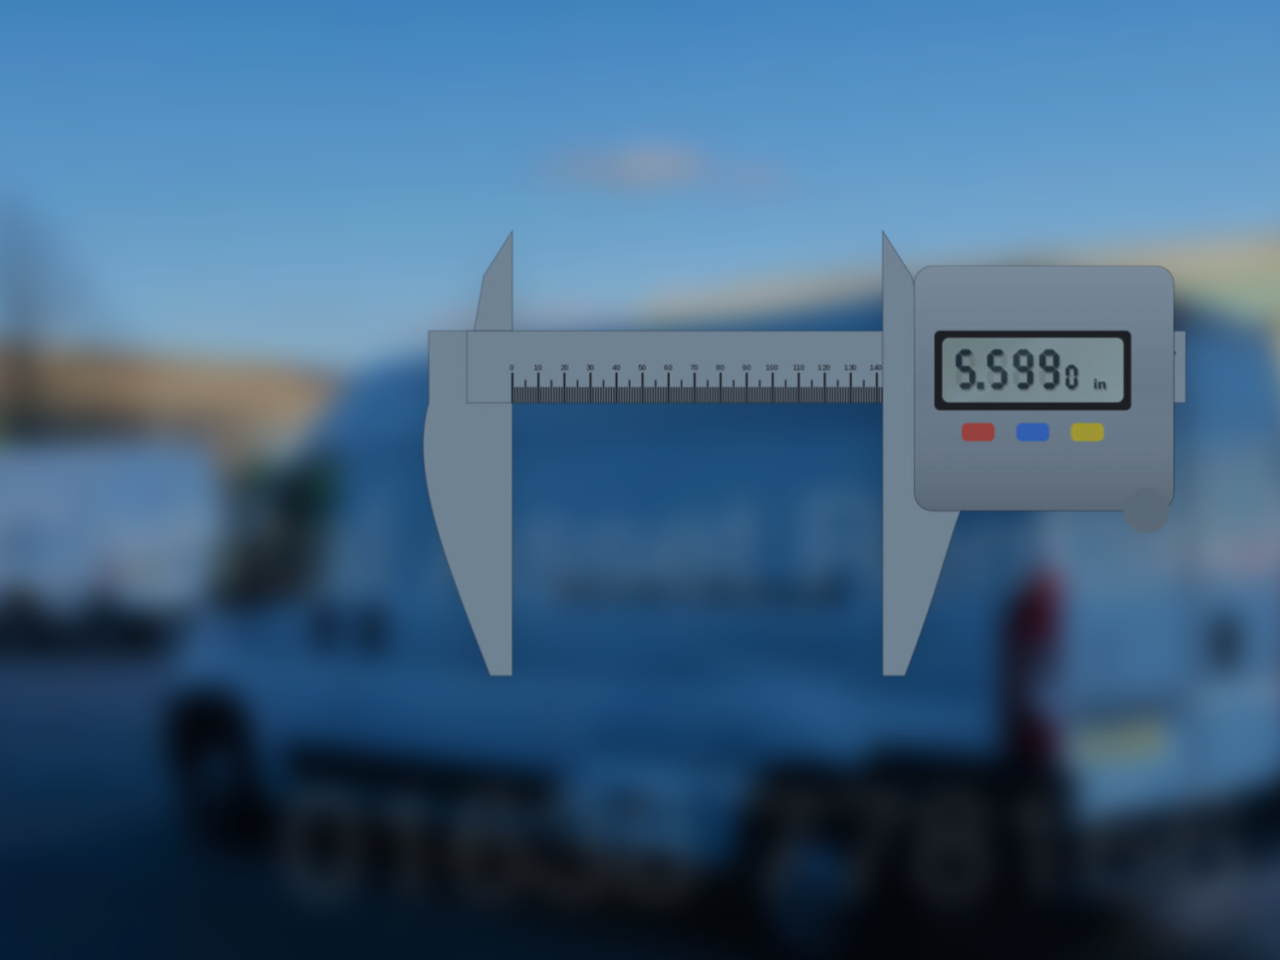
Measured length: 5.5990 in
